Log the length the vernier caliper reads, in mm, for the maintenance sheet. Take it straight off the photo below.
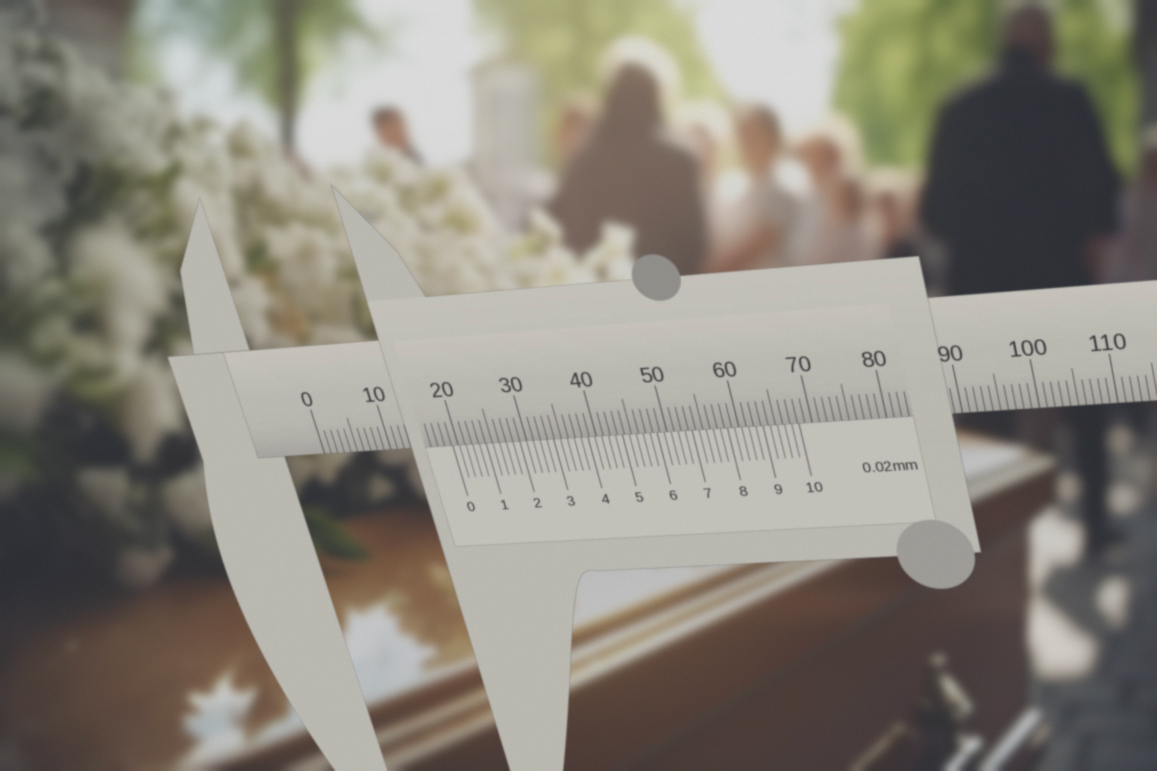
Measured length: 19.2 mm
